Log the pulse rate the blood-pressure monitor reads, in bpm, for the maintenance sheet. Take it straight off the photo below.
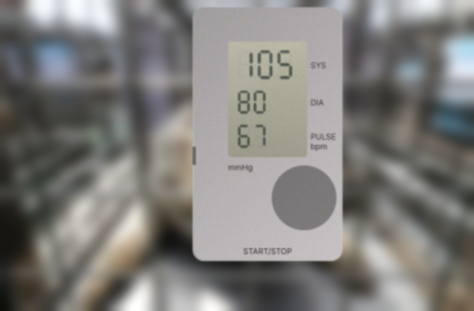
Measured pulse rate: 67 bpm
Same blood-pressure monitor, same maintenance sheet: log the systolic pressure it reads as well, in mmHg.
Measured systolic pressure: 105 mmHg
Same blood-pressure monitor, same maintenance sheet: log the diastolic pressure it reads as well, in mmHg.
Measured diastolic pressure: 80 mmHg
